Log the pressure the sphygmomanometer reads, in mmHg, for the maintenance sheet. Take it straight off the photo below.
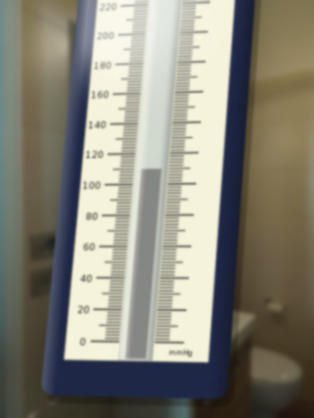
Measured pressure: 110 mmHg
